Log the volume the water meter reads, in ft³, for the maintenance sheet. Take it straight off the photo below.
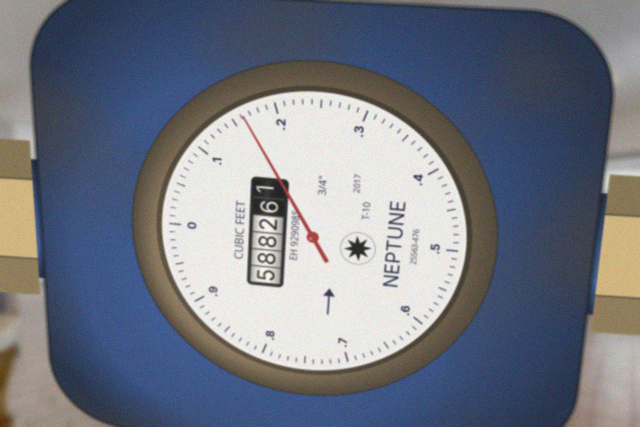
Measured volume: 588261.16 ft³
